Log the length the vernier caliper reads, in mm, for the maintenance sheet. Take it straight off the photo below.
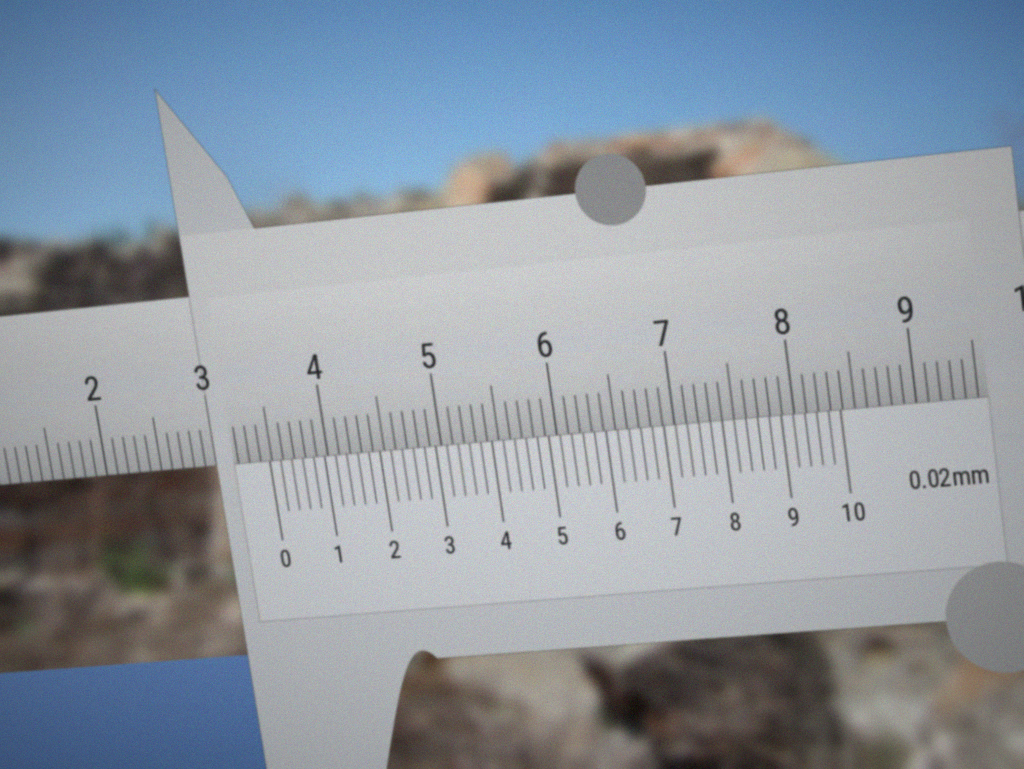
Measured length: 34.8 mm
